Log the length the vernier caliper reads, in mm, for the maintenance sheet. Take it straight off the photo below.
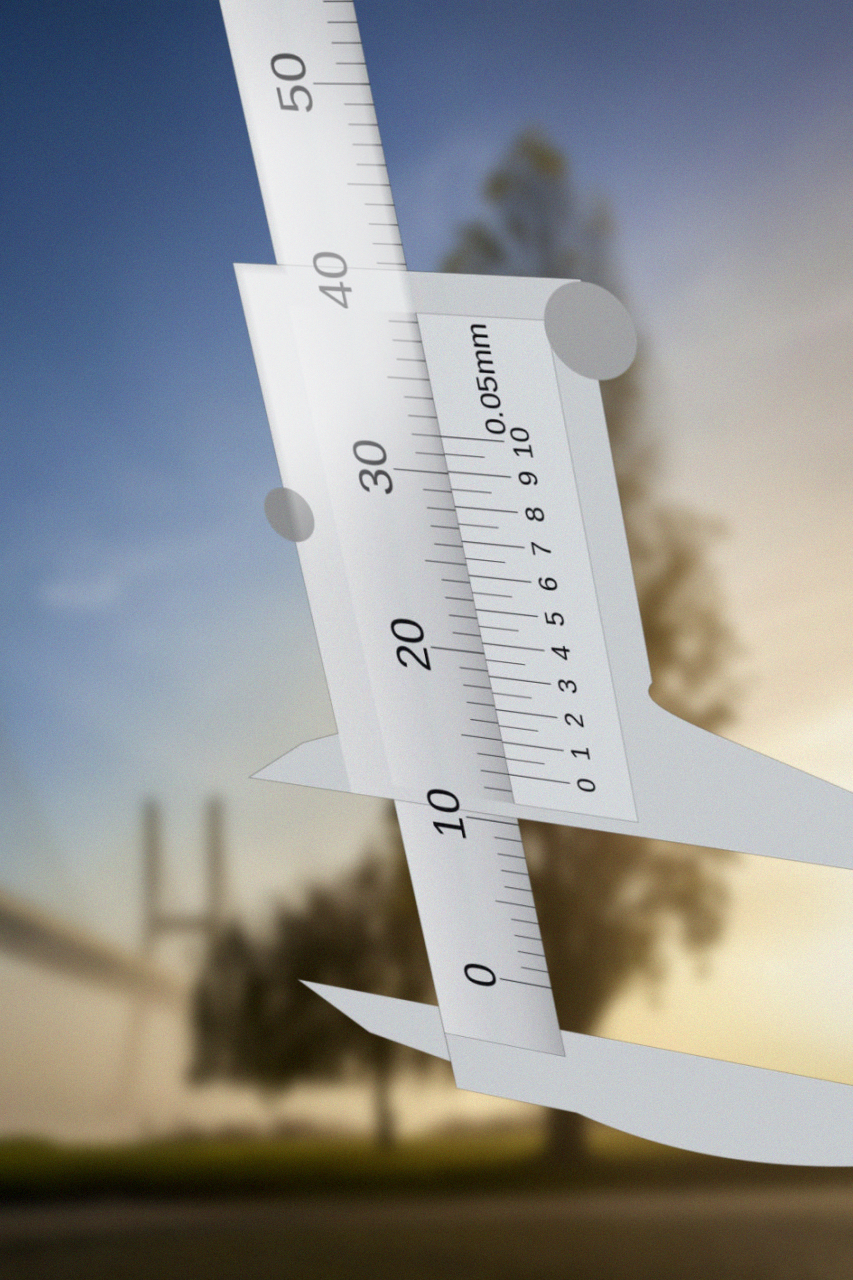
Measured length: 13.0 mm
